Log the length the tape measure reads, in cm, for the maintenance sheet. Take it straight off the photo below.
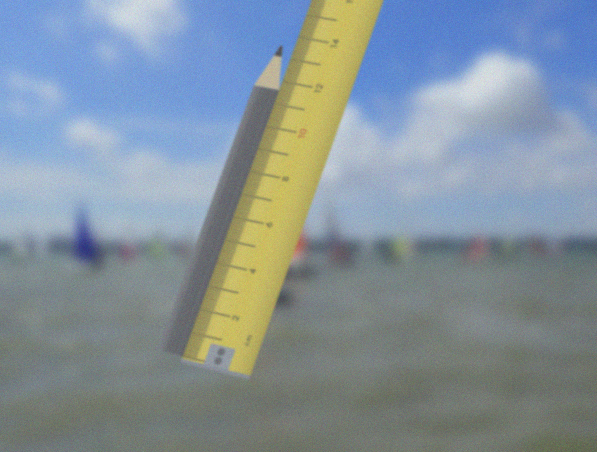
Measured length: 13.5 cm
